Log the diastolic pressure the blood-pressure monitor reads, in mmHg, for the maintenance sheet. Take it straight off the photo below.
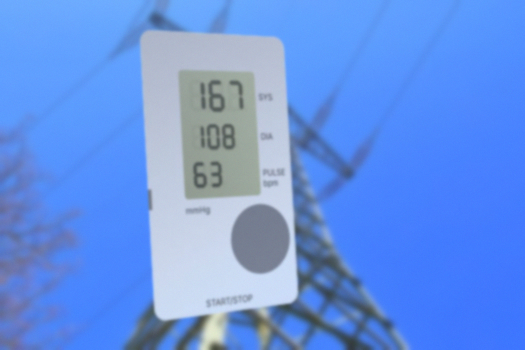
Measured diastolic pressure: 108 mmHg
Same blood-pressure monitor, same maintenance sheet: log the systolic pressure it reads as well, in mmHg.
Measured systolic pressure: 167 mmHg
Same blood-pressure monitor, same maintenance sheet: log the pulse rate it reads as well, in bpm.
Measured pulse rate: 63 bpm
